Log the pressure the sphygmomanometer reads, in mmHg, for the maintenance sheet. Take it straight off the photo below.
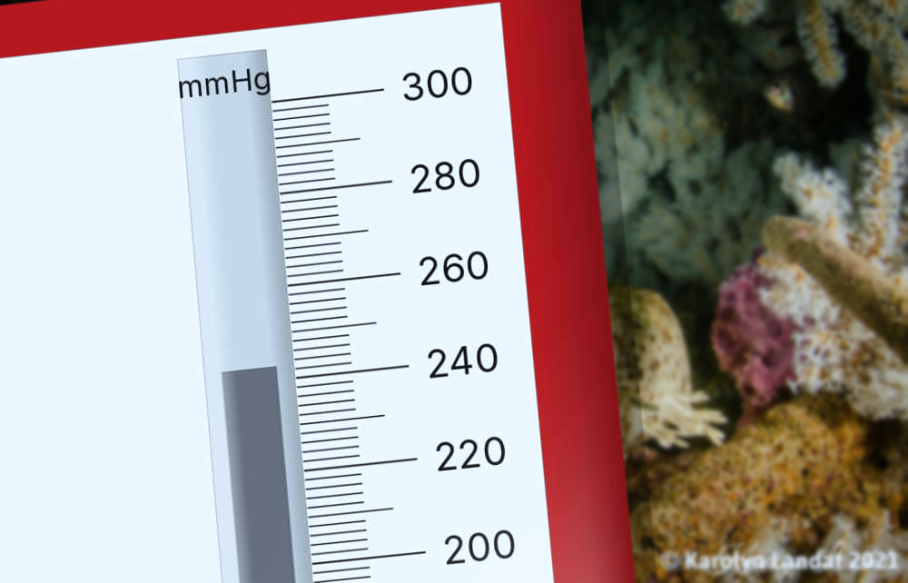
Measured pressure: 243 mmHg
